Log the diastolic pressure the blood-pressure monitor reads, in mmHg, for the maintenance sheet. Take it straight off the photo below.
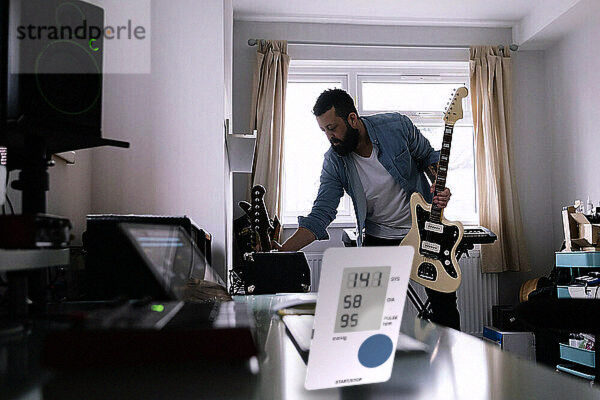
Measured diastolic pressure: 58 mmHg
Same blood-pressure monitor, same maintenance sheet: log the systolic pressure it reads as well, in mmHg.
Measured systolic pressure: 141 mmHg
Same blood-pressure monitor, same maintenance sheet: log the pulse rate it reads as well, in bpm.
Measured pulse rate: 95 bpm
